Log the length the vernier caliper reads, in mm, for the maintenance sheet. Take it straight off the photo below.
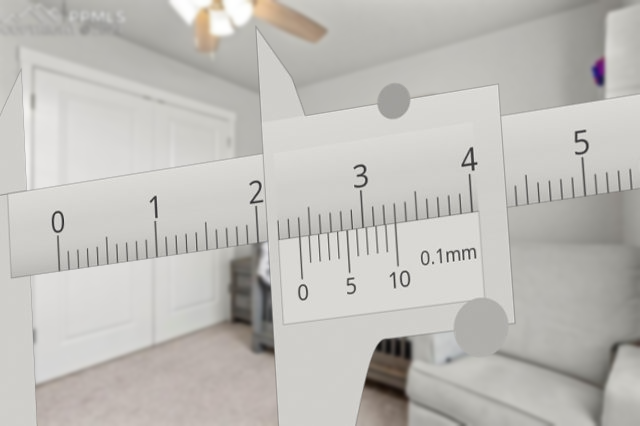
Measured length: 24.0 mm
